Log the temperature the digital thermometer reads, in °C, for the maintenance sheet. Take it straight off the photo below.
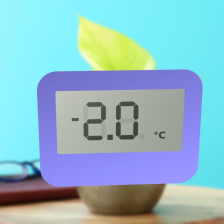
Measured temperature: -2.0 °C
